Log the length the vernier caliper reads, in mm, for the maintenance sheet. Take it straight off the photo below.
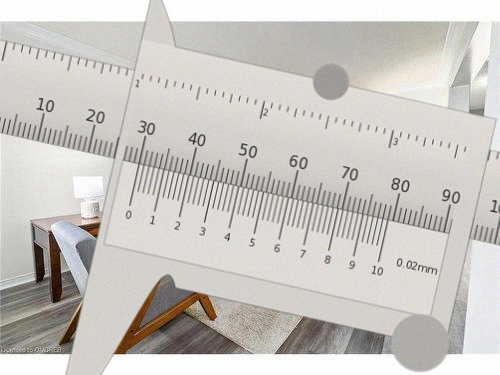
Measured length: 30.0 mm
